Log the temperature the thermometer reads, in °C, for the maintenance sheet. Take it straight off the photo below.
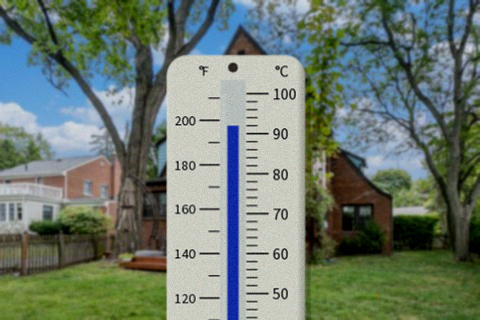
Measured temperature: 92 °C
